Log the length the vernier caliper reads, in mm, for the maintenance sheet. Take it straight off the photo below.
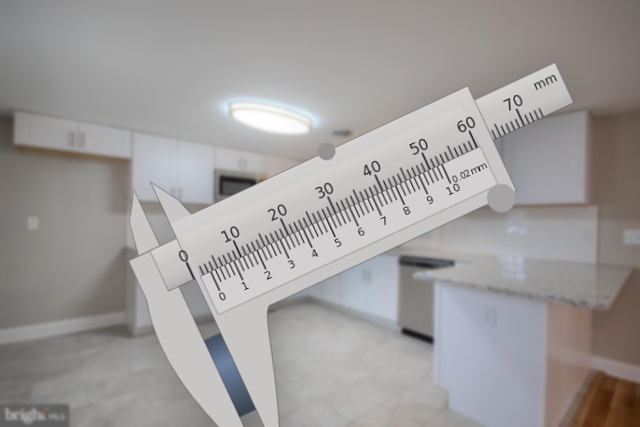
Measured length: 3.5 mm
